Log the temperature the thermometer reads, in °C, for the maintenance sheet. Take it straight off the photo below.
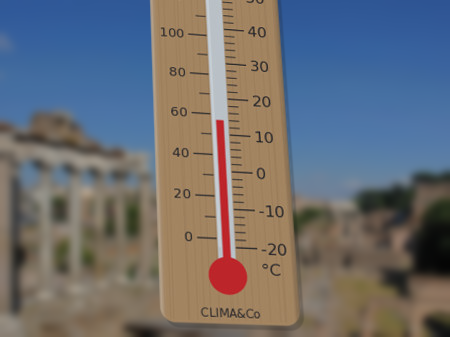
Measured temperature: 14 °C
